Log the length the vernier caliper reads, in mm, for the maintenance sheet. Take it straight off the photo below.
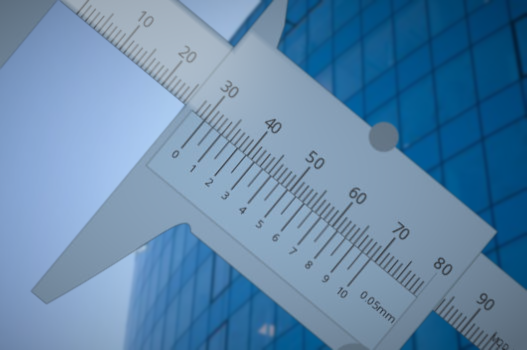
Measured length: 30.0 mm
